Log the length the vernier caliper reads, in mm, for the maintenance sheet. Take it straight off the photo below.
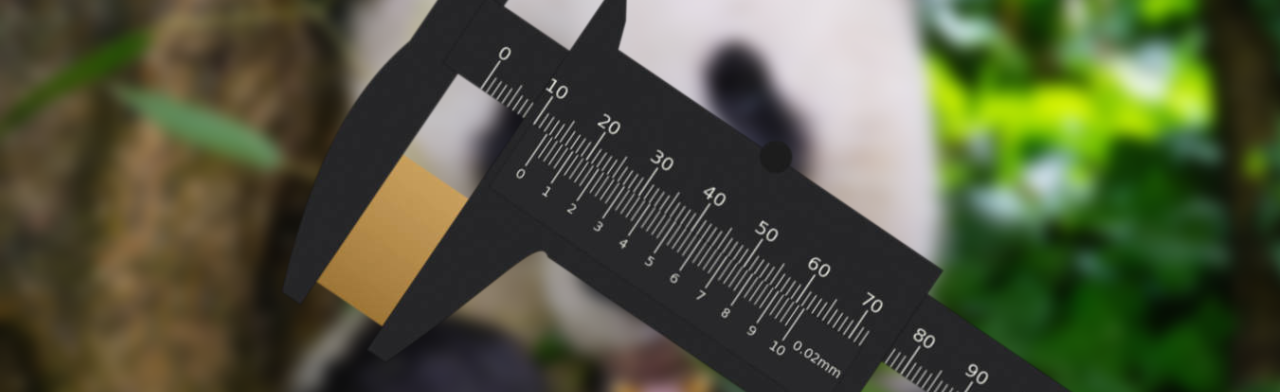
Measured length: 12.6 mm
